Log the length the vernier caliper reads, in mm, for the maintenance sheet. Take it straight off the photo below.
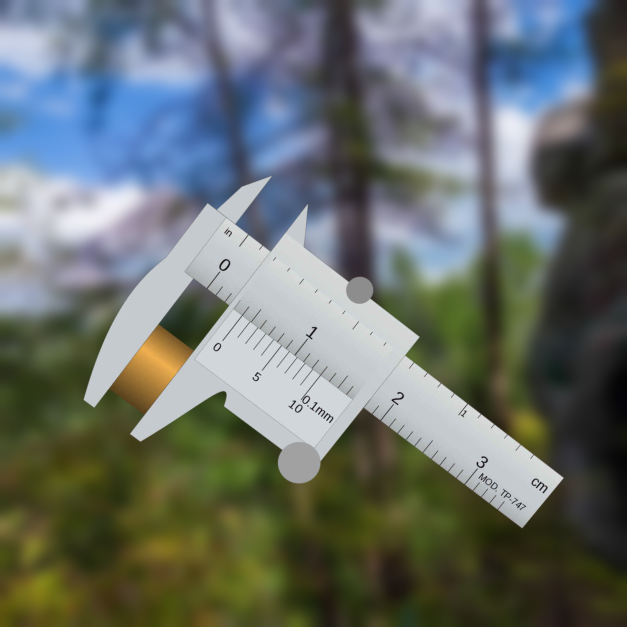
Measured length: 4.0 mm
